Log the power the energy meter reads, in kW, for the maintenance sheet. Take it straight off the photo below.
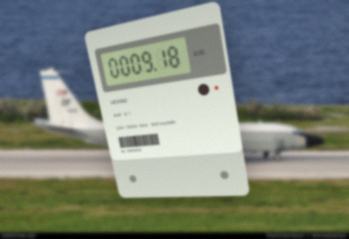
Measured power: 9.18 kW
